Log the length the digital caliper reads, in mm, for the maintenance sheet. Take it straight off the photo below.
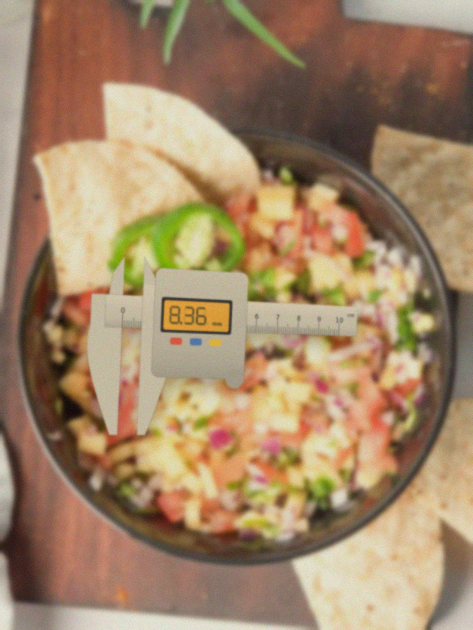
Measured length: 8.36 mm
